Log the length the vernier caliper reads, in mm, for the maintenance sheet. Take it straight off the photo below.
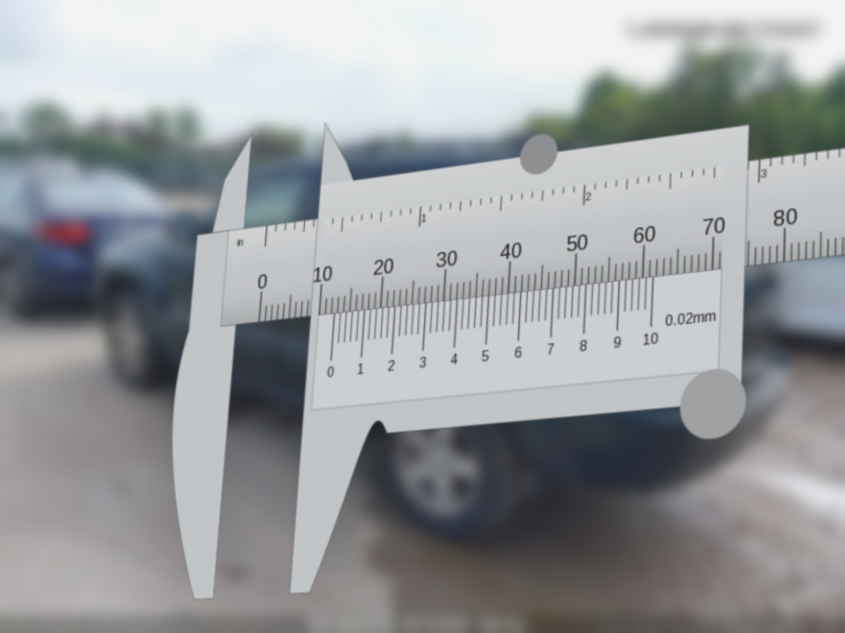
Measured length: 12.5 mm
